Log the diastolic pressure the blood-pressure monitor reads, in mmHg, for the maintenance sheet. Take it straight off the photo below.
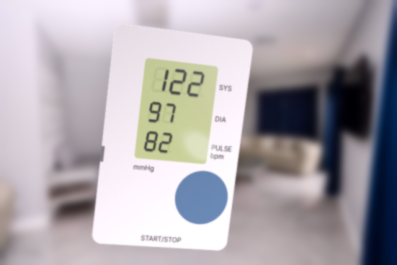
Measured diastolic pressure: 97 mmHg
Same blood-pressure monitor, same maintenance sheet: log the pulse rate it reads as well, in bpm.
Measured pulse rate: 82 bpm
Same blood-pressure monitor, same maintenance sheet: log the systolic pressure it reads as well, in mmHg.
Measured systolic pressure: 122 mmHg
